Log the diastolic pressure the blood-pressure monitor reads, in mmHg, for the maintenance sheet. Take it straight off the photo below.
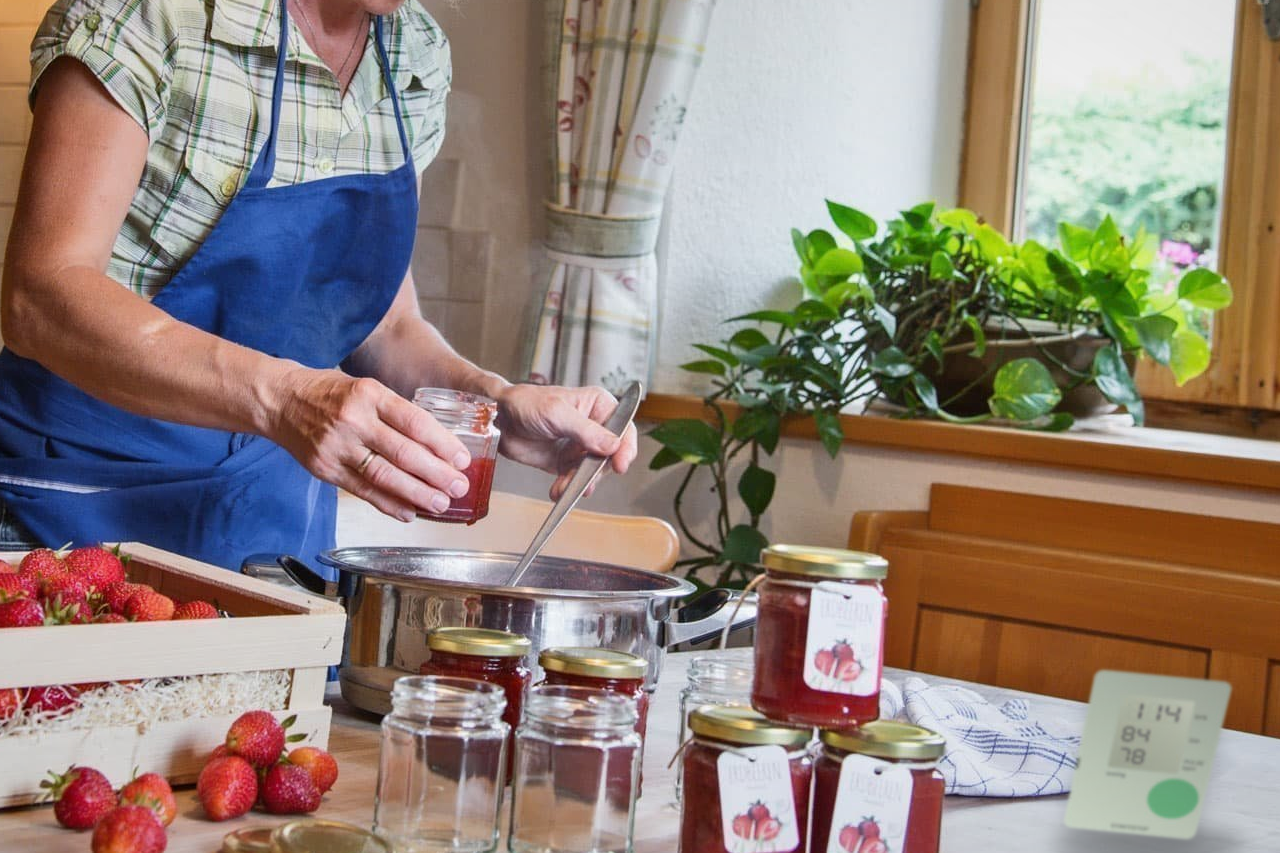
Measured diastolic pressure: 84 mmHg
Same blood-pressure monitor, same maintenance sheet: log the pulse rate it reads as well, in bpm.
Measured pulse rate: 78 bpm
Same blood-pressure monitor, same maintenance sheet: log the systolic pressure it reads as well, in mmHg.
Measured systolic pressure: 114 mmHg
